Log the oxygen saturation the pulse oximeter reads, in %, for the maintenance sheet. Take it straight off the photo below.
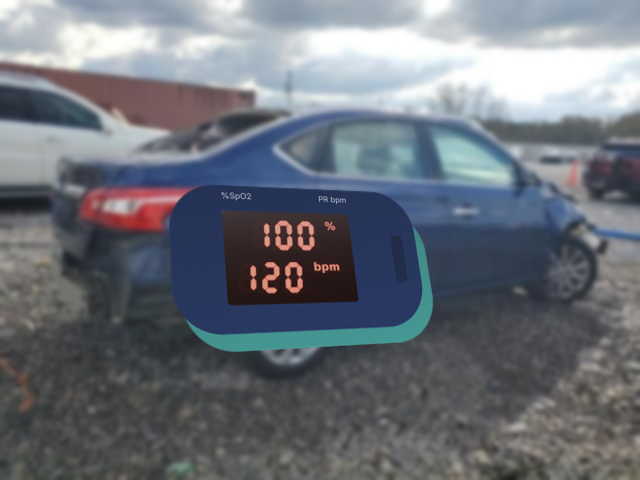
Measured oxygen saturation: 100 %
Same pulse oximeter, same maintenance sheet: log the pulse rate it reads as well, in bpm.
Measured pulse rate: 120 bpm
